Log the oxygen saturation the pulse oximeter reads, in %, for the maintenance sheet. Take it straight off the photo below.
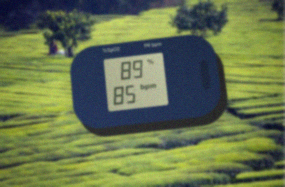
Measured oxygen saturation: 89 %
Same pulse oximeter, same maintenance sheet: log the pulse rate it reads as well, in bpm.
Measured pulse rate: 85 bpm
